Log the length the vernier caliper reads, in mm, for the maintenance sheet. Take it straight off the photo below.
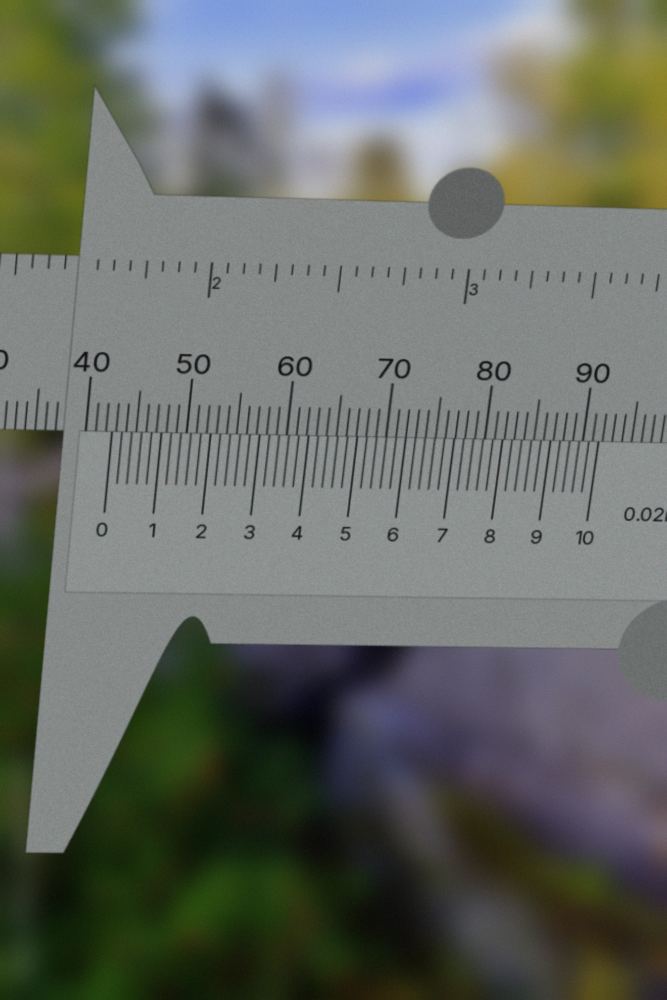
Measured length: 42.6 mm
